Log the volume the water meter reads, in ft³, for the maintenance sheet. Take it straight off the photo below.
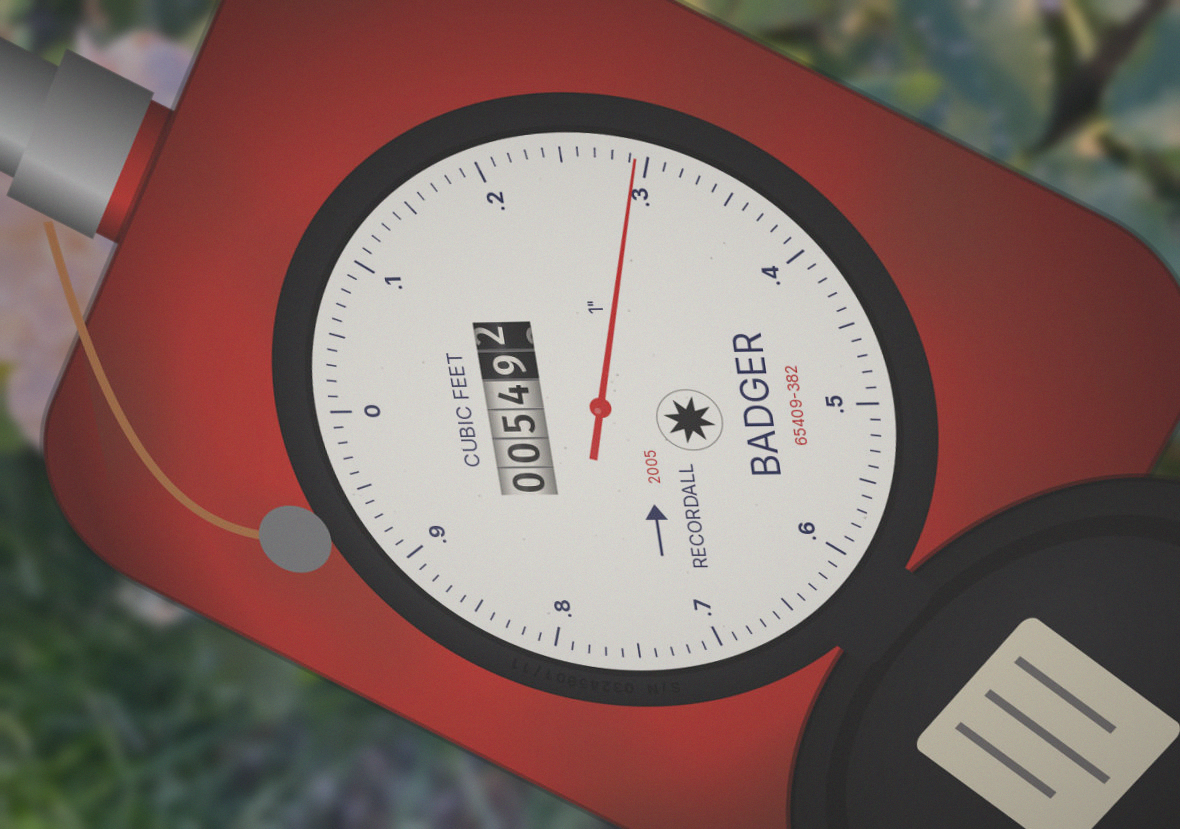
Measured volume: 5492.29 ft³
